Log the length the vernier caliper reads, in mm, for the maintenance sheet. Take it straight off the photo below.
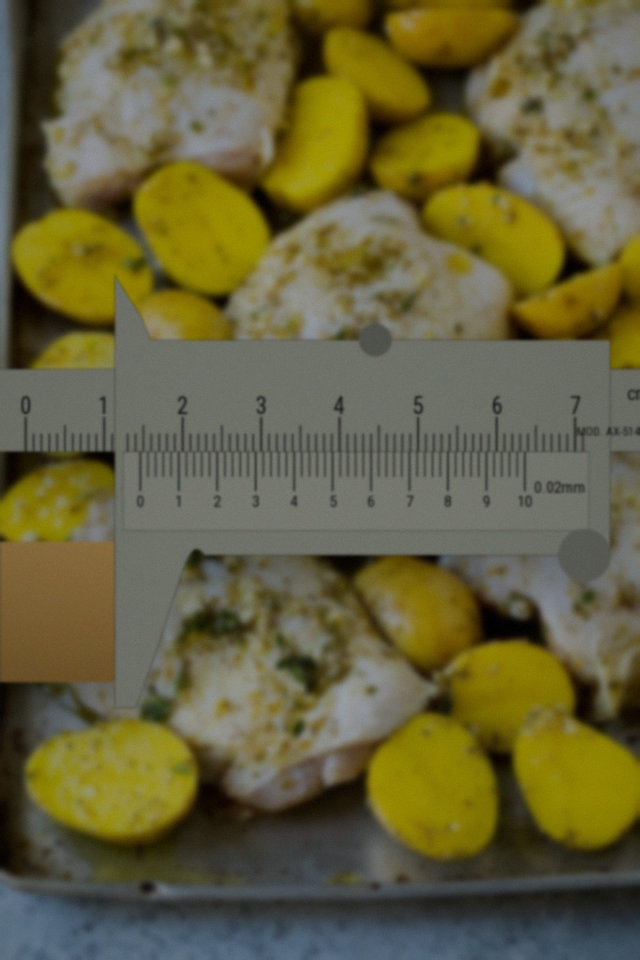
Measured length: 14.6 mm
